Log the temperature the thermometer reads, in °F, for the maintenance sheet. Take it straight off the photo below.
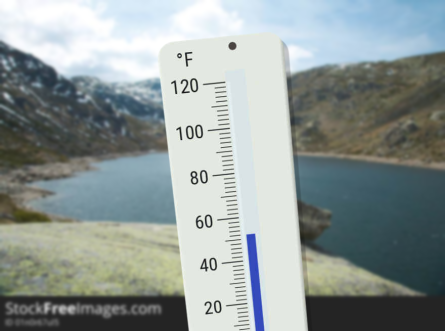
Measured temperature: 52 °F
